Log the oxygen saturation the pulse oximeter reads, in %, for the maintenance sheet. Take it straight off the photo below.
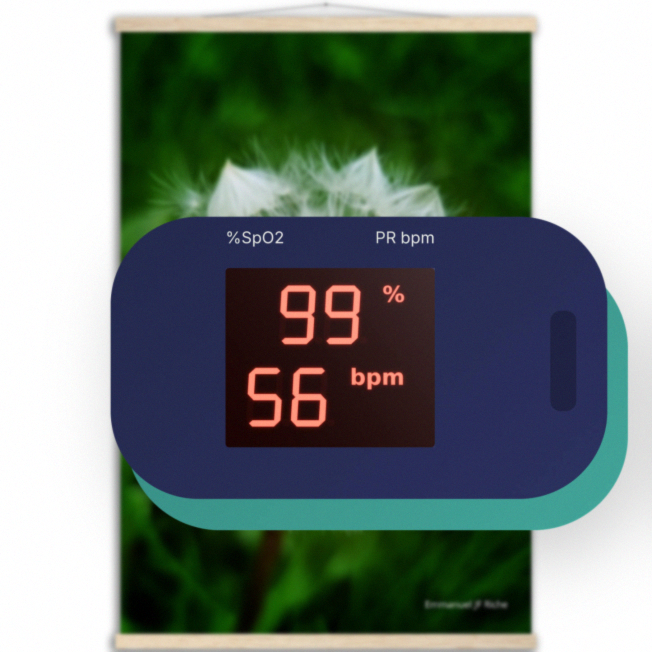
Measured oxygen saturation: 99 %
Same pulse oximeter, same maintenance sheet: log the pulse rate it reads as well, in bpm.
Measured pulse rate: 56 bpm
